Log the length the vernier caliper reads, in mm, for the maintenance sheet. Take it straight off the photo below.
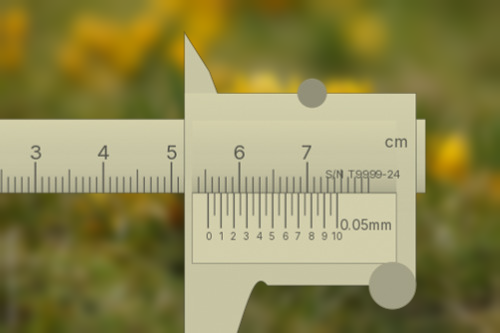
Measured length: 55.4 mm
